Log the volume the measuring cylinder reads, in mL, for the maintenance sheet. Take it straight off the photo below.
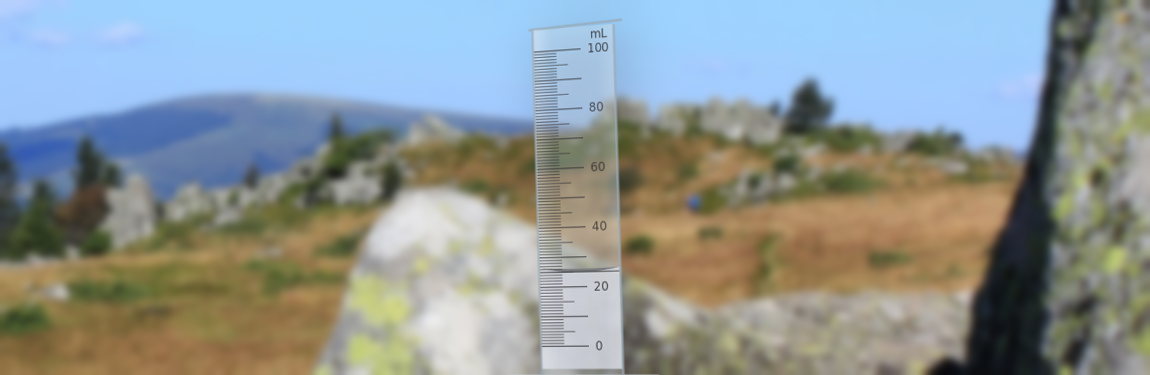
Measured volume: 25 mL
